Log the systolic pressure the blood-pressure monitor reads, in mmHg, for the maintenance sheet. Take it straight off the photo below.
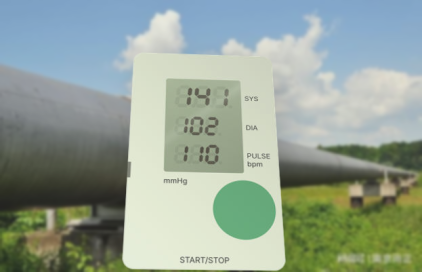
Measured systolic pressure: 141 mmHg
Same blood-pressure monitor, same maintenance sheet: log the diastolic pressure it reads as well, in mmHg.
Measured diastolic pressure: 102 mmHg
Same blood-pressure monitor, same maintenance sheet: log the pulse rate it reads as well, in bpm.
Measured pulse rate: 110 bpm
